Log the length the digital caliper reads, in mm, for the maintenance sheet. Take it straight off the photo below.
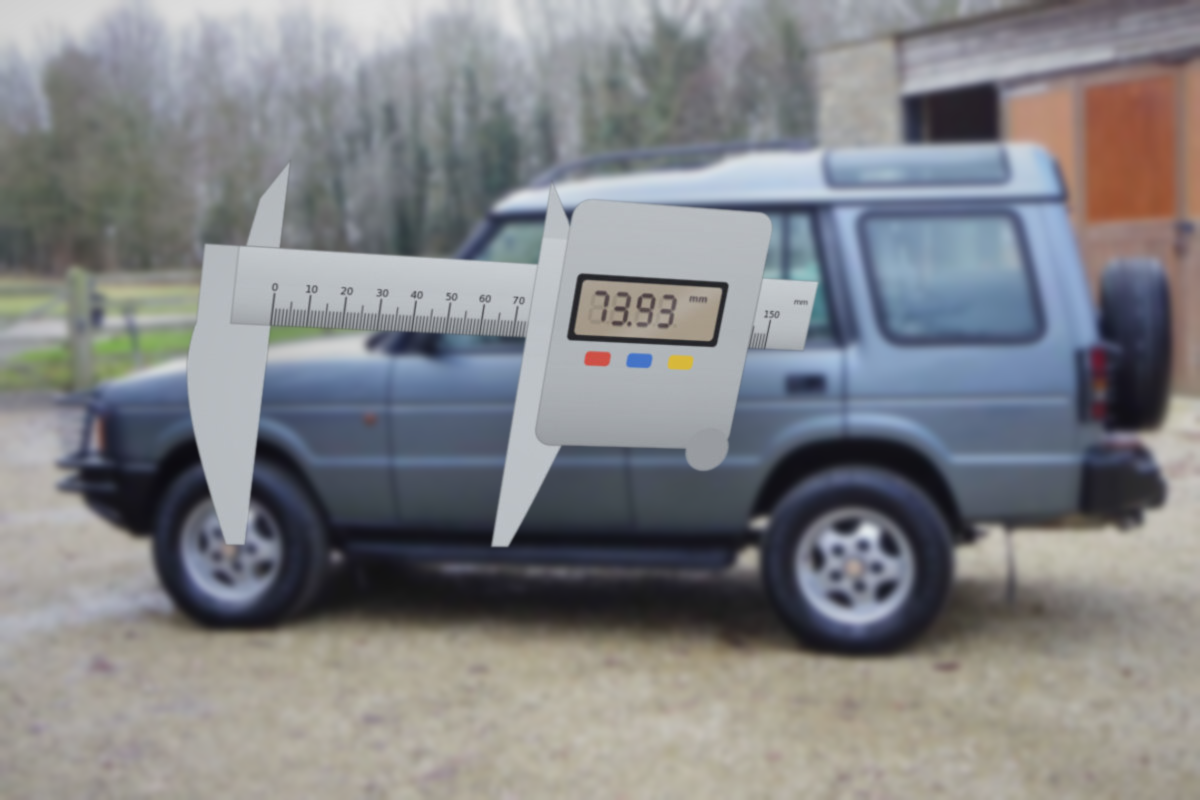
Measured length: 73.93 mm
